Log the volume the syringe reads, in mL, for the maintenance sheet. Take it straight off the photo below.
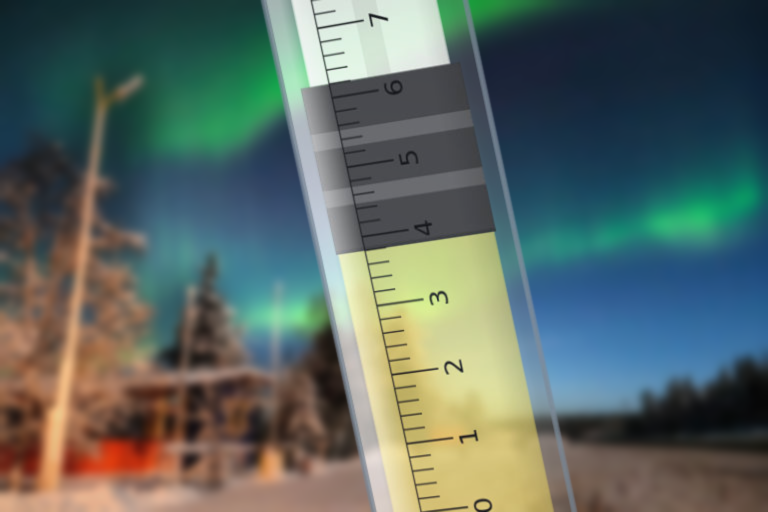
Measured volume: 3.8 mL
